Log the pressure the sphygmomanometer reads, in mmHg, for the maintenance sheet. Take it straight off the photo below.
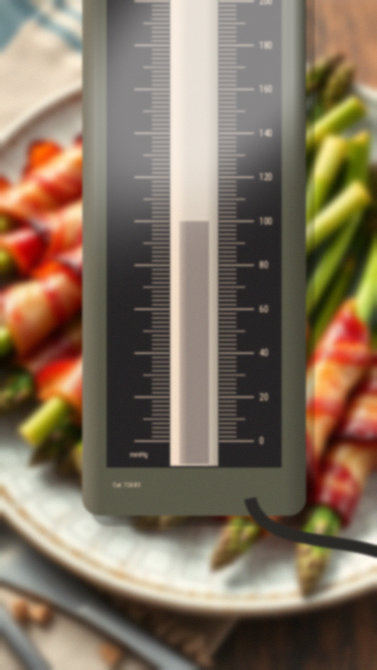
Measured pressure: 100 mmHg
